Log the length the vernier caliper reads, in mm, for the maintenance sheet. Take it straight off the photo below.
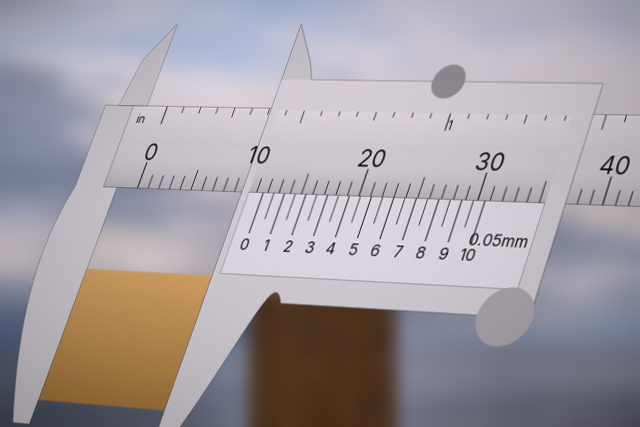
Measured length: 11.6 mm
